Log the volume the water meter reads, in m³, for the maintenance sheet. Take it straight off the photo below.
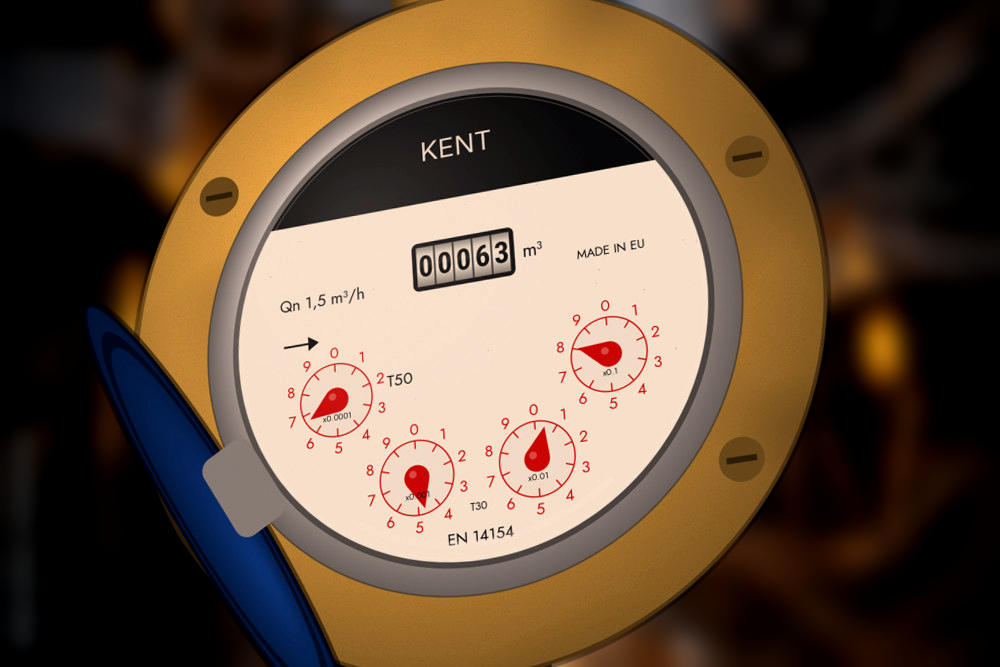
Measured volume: 63.8046 m³
